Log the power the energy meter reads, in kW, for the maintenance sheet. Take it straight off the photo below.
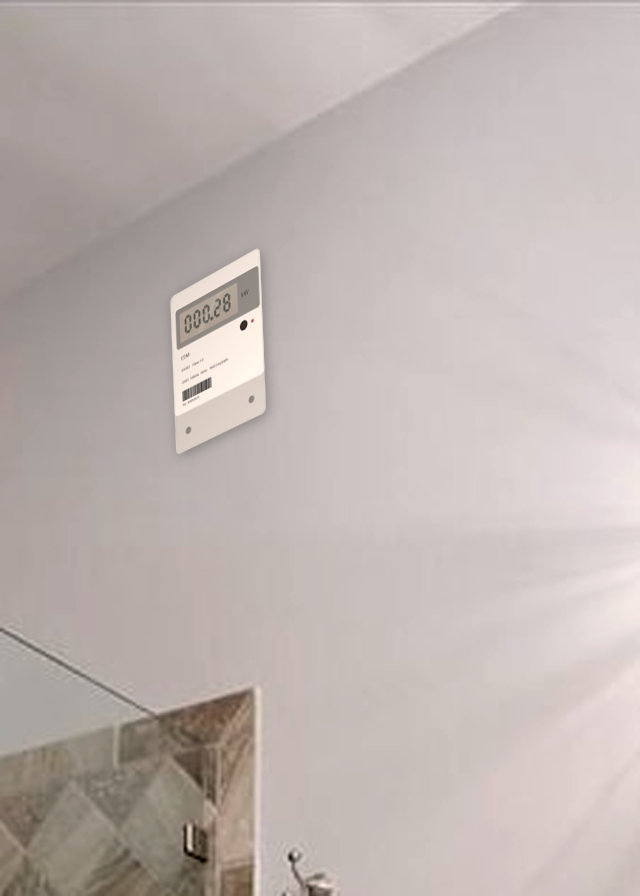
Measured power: 0.28 kW
